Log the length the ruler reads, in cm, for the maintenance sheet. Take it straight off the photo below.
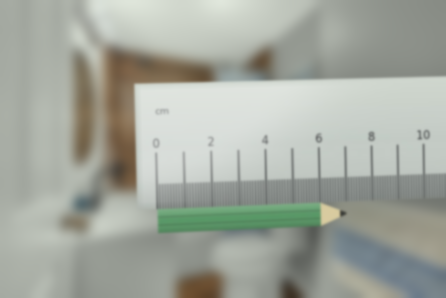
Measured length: 7 cm
